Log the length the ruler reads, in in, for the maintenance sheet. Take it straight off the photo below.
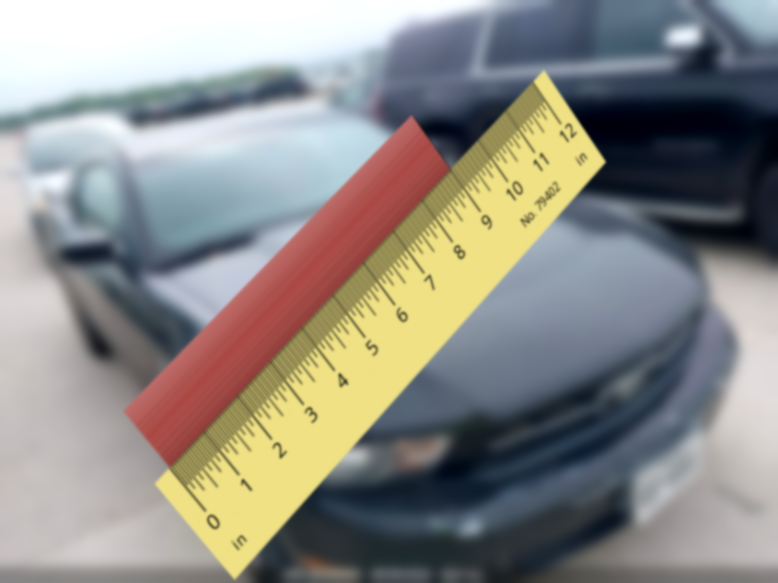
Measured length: 9 in
